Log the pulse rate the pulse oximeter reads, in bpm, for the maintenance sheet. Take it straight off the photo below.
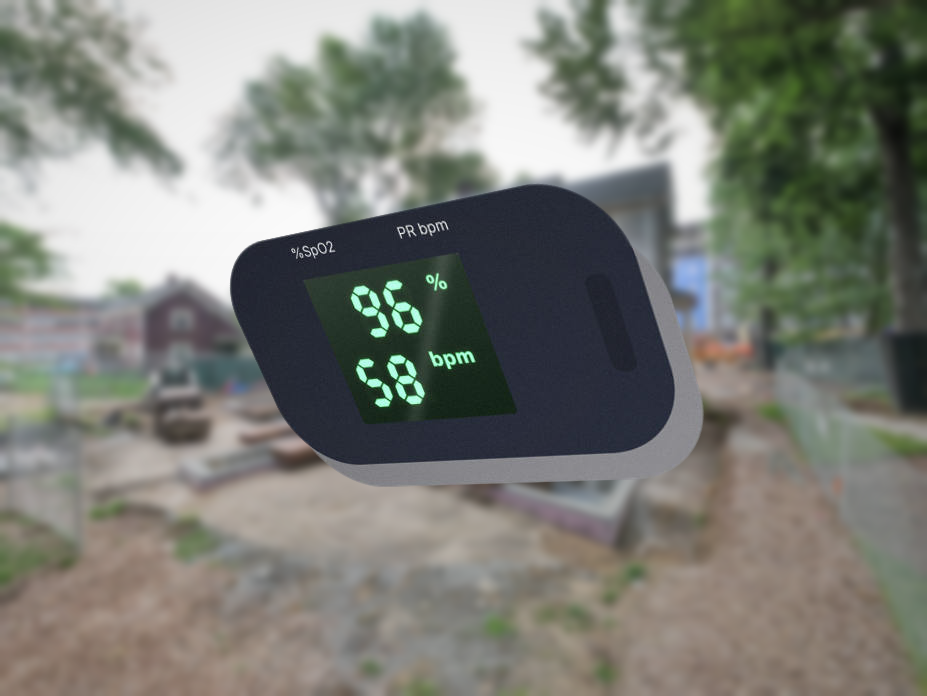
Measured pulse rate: 58 bpm
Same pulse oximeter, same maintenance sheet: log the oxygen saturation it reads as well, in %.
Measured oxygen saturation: 96 %
